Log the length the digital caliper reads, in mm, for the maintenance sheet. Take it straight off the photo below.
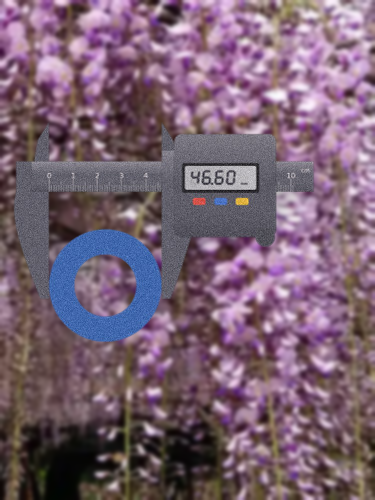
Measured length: 46.60 mm
